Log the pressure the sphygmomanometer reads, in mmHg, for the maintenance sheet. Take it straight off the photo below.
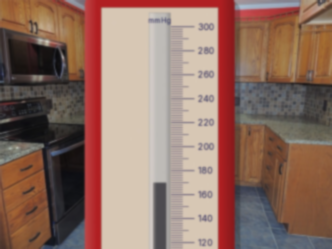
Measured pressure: 170 mmHg
